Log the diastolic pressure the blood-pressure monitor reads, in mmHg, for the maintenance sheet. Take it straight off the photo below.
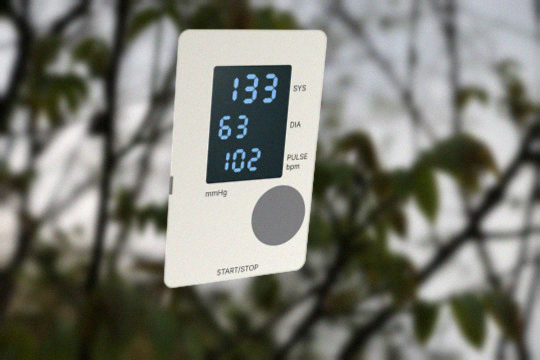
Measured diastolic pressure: 63 mmHg
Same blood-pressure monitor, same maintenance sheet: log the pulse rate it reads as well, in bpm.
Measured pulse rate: 102 bpm
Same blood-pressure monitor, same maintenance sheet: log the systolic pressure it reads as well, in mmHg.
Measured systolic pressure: 133 mmHg
